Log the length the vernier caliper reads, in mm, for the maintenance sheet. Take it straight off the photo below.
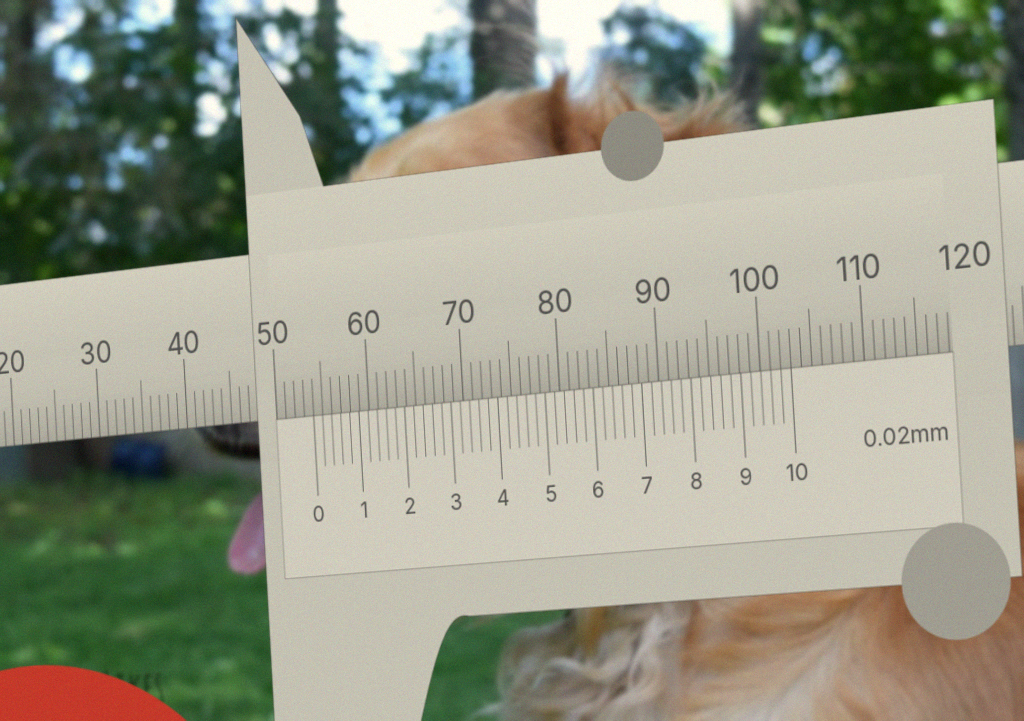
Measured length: 54.0 mm
